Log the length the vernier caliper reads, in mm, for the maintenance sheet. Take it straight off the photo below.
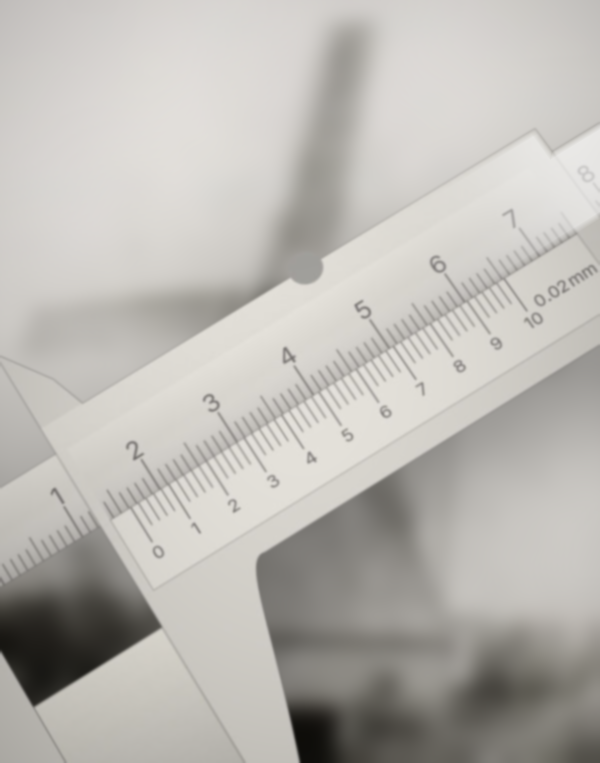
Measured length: 16.2 mm
